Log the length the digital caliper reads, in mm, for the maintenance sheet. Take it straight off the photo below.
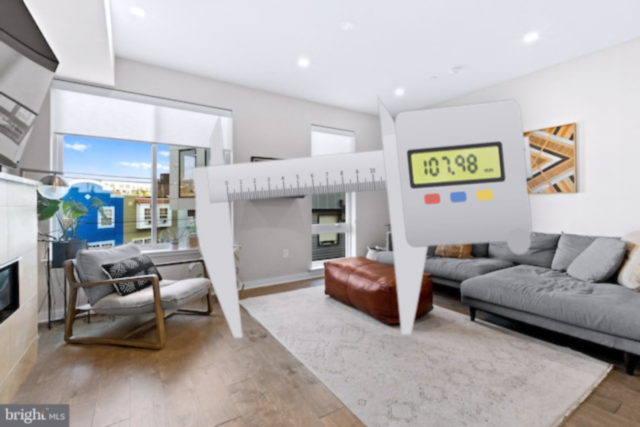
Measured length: 107.98 mm
